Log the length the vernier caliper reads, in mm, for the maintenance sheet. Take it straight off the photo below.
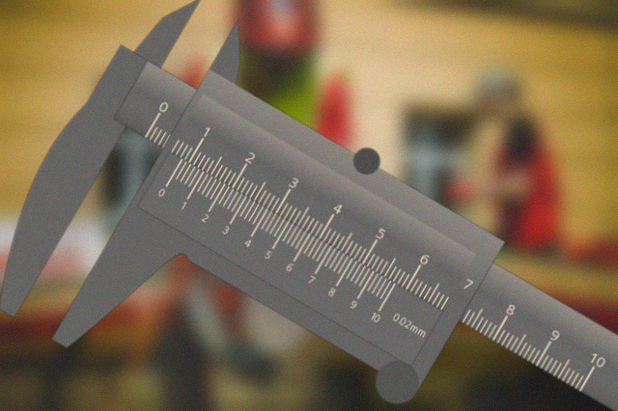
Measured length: 8.5 mm
